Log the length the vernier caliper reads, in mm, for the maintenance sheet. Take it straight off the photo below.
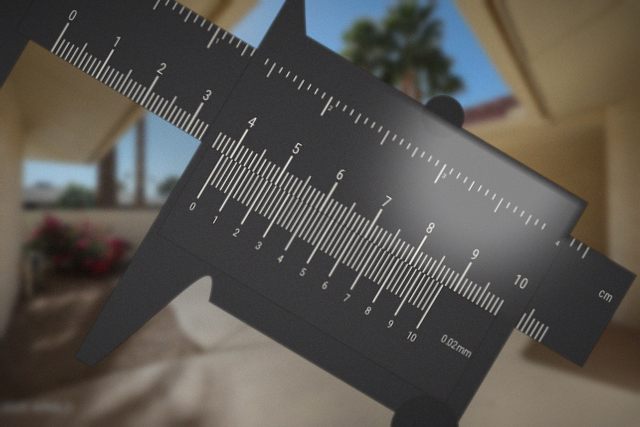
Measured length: 38.5 mm
